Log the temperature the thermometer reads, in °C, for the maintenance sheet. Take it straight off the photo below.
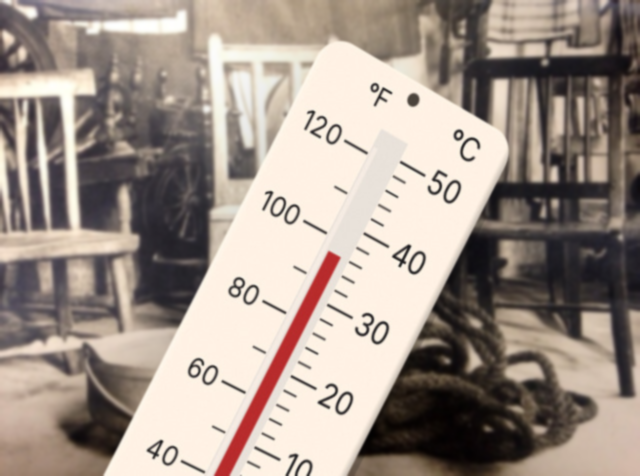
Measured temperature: 36 °C
